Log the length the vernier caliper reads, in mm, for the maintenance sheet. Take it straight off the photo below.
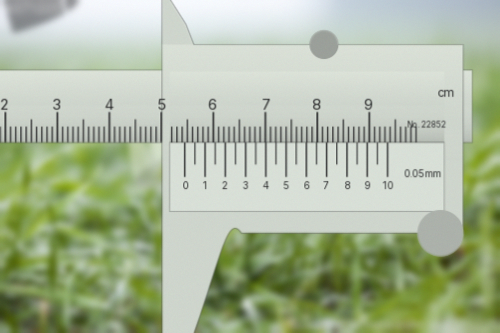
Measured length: 54.5 mm
